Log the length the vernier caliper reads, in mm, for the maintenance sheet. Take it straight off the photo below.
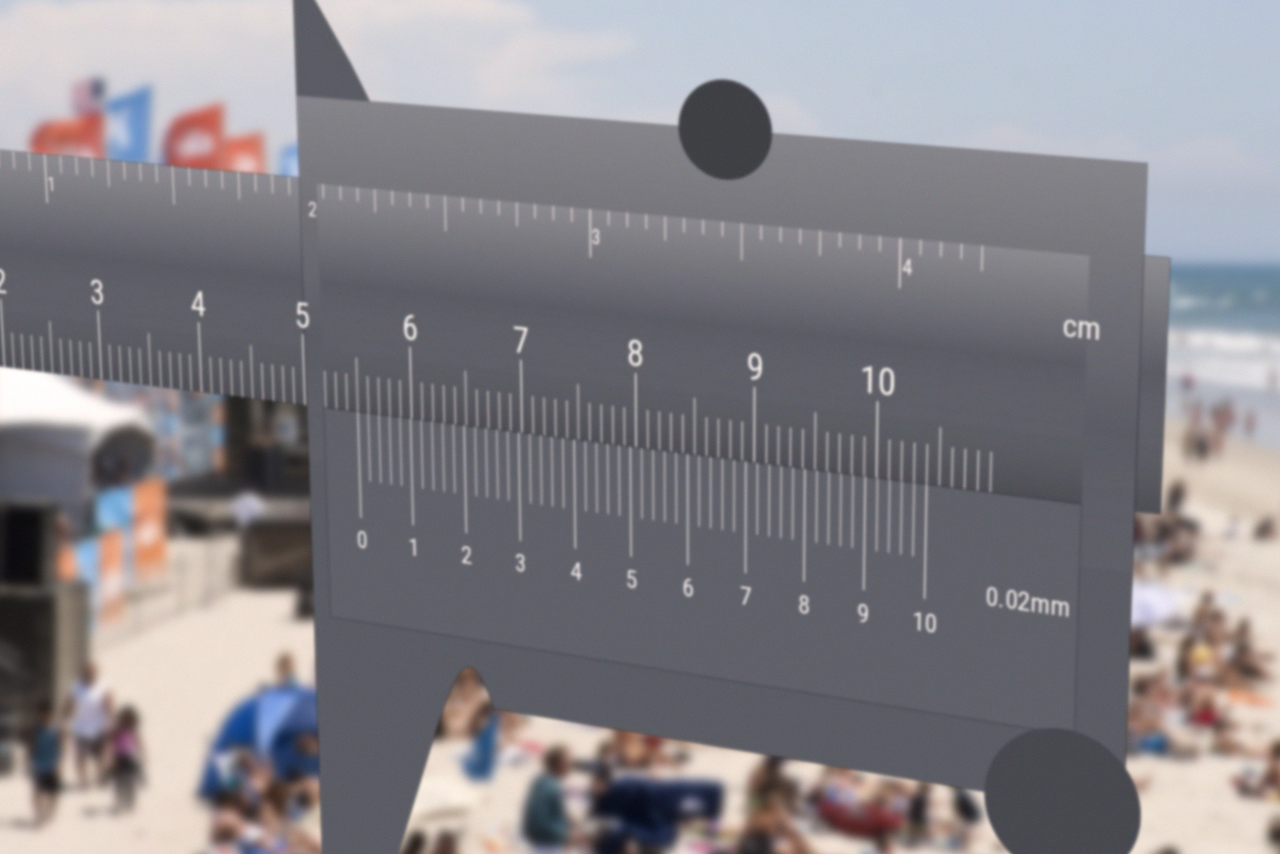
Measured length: 55.0 mm
